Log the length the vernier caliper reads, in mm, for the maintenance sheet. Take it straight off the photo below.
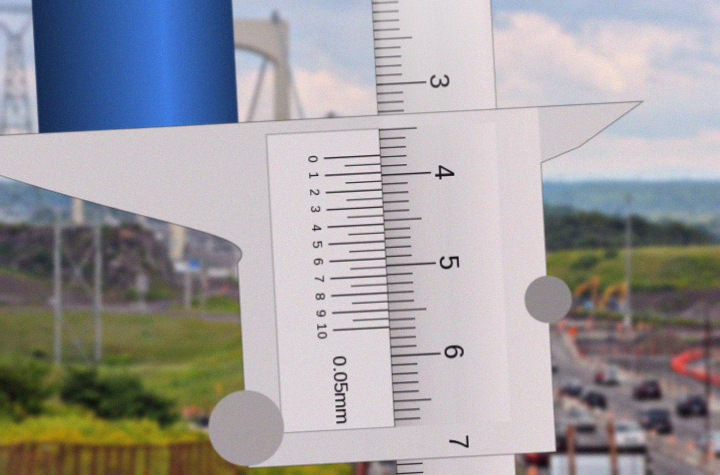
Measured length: 37.8 mm
